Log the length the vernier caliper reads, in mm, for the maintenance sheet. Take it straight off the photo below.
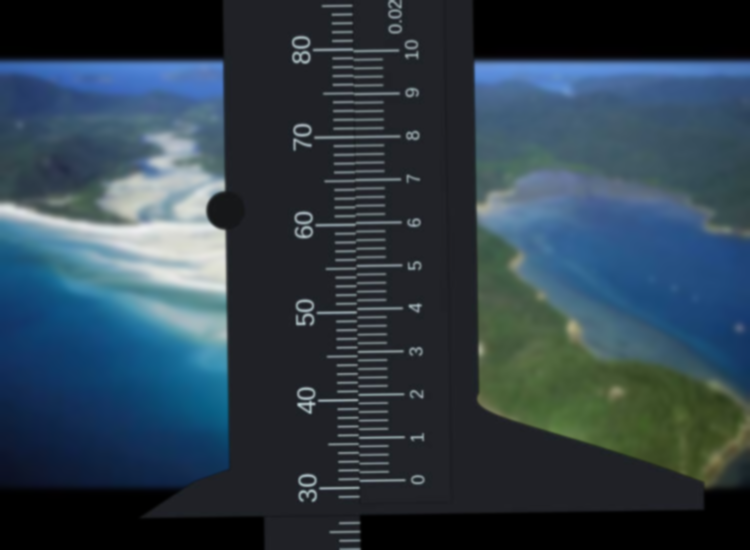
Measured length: 30.8 mm
